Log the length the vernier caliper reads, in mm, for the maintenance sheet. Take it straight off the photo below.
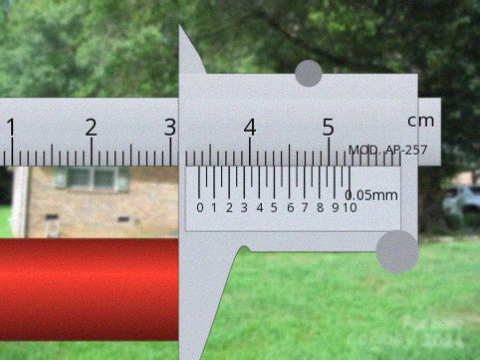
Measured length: 33.6 mm
